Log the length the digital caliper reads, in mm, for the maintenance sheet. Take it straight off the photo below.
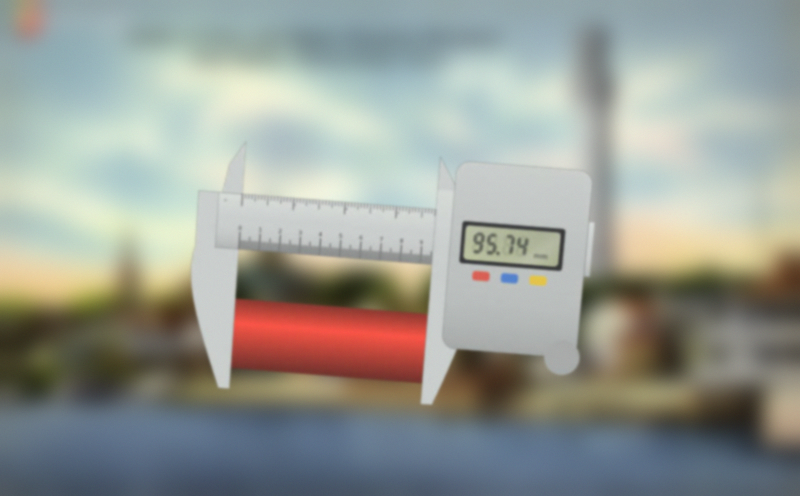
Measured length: 95.74 mm
